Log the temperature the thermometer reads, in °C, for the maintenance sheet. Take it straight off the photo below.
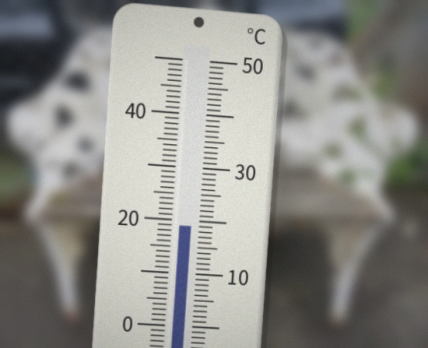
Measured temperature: 19 °C
